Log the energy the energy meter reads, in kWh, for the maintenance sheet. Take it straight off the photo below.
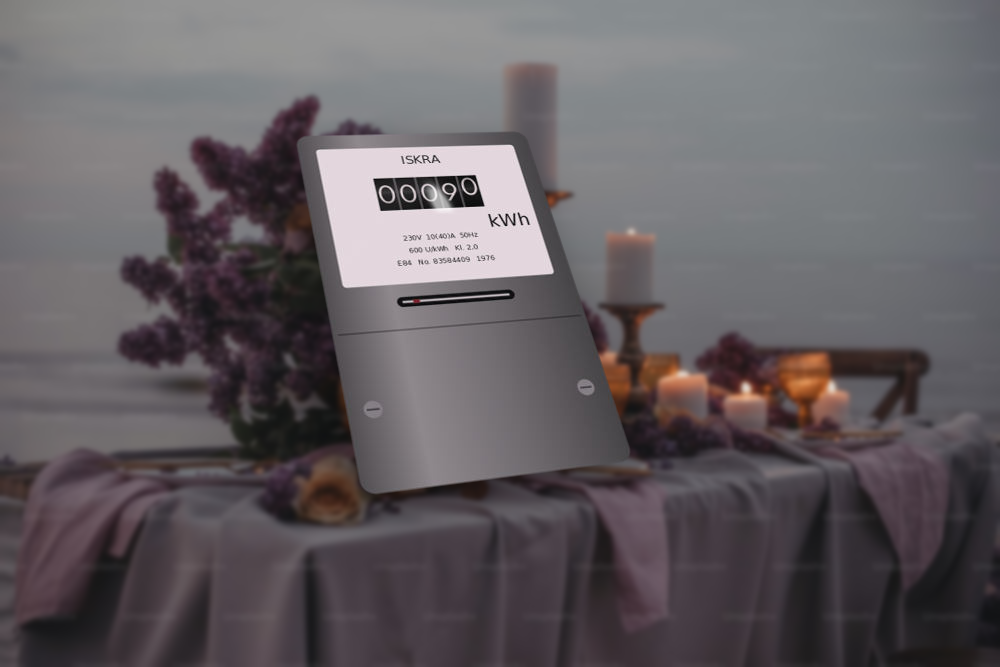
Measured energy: 90 kWh
